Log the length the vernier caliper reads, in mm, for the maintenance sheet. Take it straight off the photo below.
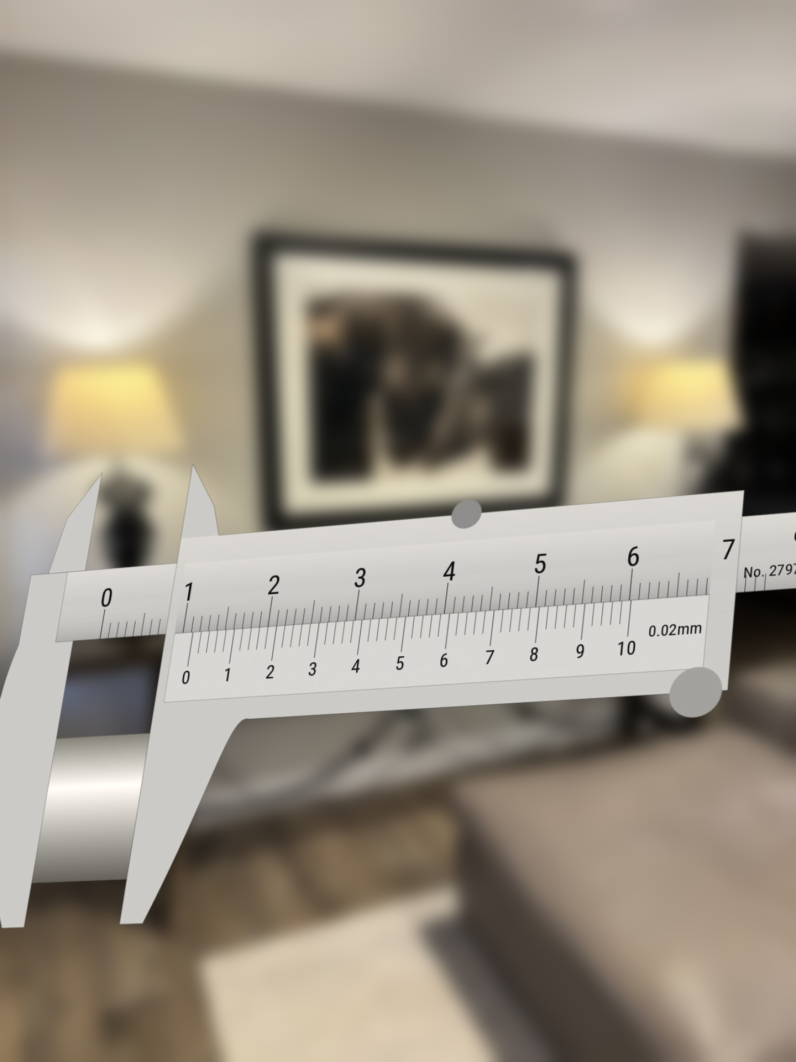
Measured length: 11.2 mm
